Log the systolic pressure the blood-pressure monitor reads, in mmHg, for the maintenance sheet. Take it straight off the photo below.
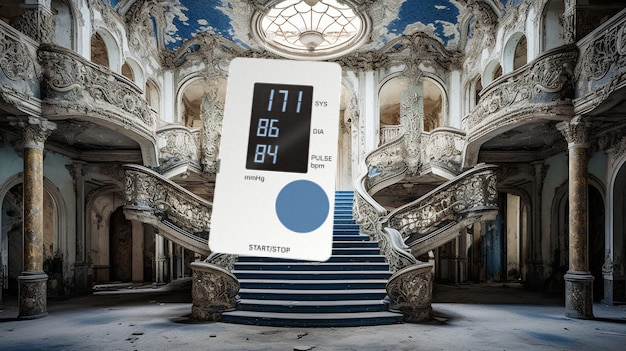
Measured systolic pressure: 171 mmHg
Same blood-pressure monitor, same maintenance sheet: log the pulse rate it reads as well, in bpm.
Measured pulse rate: 84 bpm
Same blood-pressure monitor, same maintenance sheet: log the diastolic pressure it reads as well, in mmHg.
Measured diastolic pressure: 86 mmHg
